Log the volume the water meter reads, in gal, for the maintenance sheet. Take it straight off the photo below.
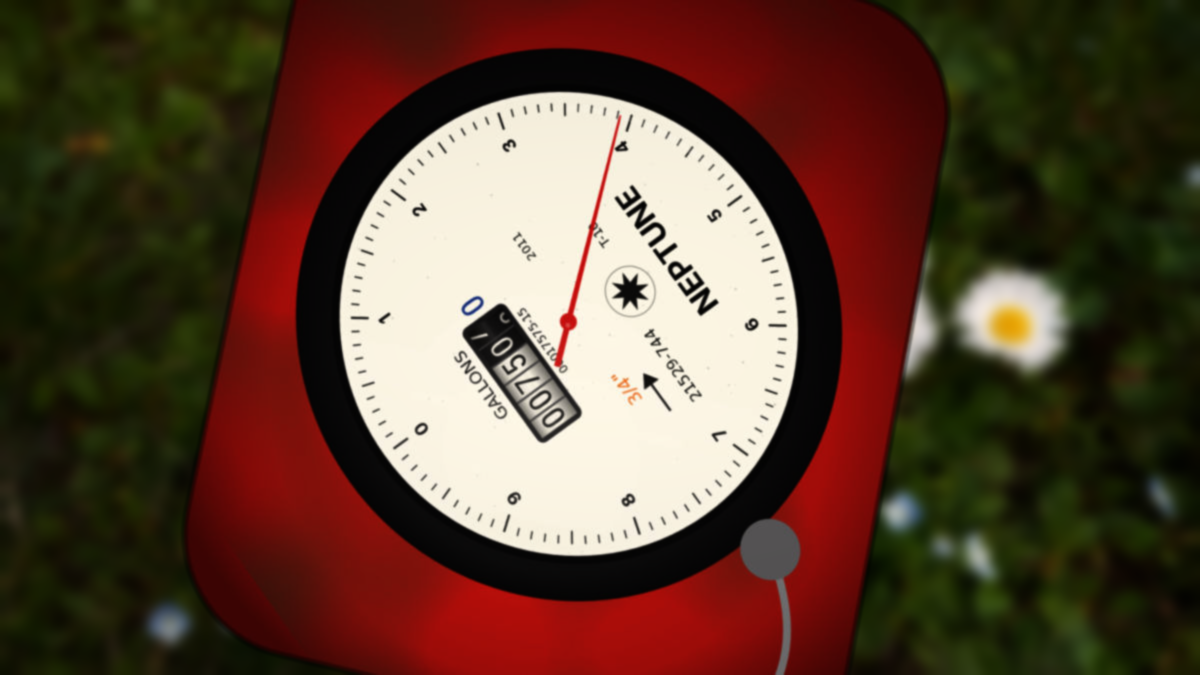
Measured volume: 75073.9 gal
